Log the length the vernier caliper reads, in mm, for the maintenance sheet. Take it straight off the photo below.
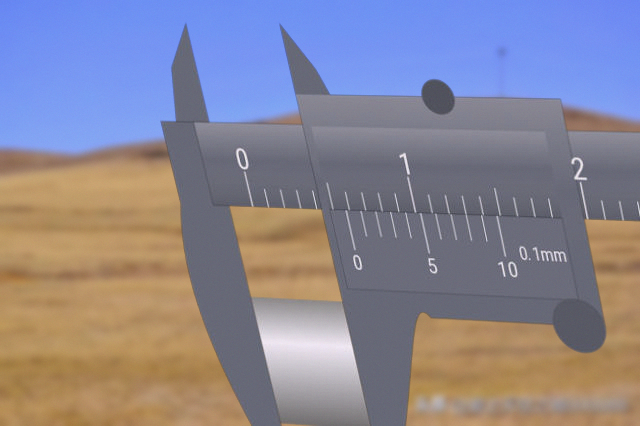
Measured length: 5.8 mm
